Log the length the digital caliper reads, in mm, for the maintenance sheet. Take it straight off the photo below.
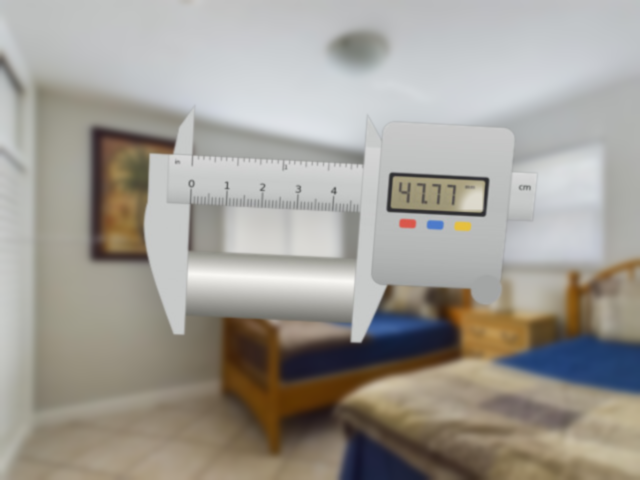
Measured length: 47.77 mm
